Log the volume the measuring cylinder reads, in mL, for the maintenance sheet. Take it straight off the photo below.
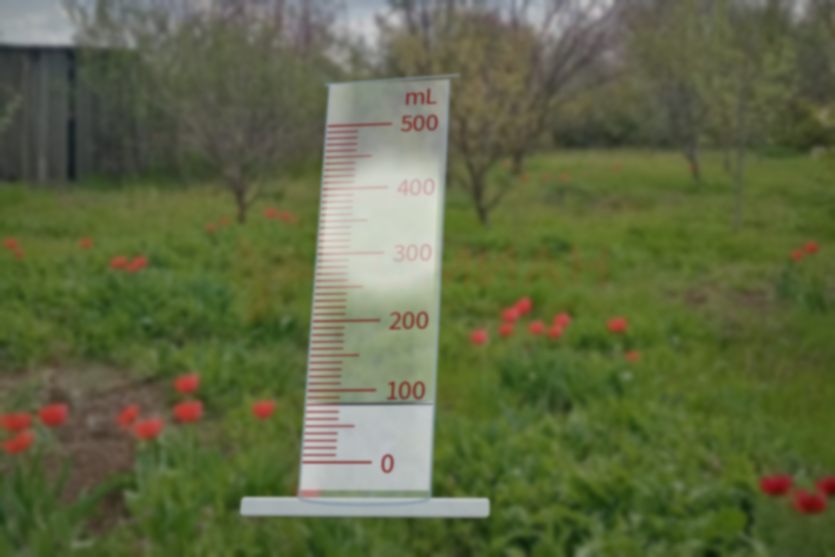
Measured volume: 80 mL
